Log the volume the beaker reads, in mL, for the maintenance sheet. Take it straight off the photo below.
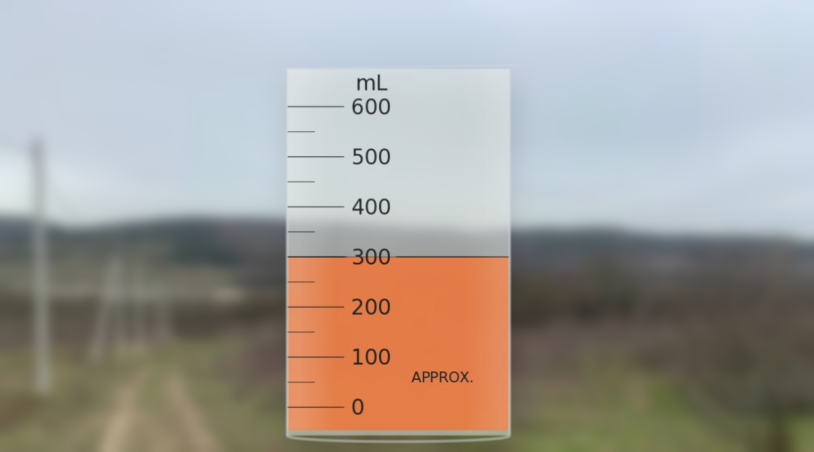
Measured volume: 300 mL
